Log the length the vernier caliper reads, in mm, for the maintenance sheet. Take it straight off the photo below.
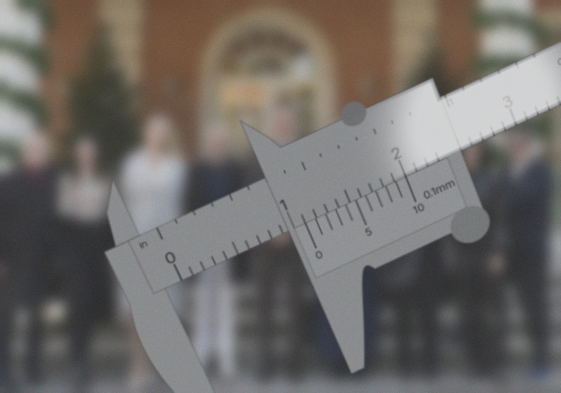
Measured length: 11.0 mm
